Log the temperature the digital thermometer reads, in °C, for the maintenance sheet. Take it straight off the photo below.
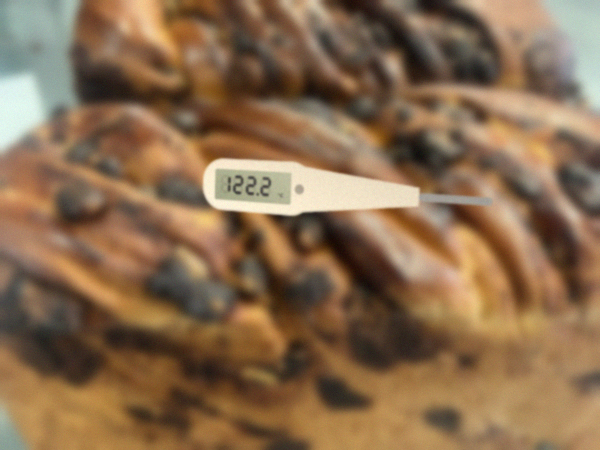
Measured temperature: 122.2 °C
